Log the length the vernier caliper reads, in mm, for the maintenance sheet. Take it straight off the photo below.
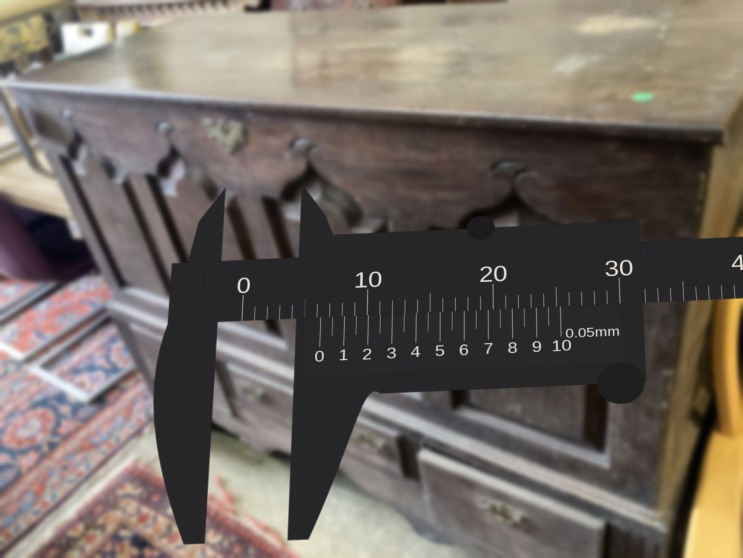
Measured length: 6.3 mm
